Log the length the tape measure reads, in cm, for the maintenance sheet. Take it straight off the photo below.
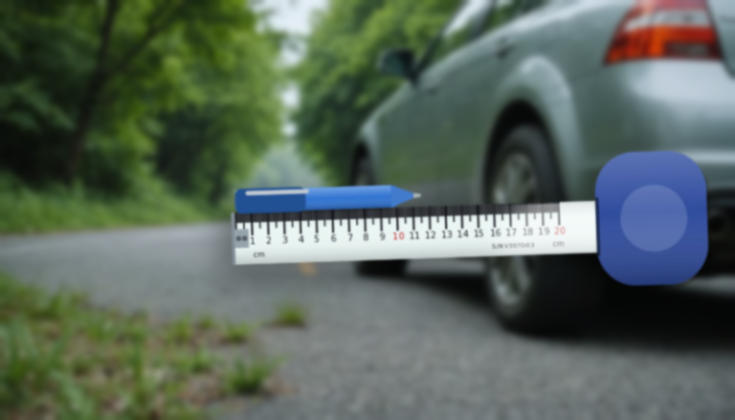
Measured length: 11.5 cm
